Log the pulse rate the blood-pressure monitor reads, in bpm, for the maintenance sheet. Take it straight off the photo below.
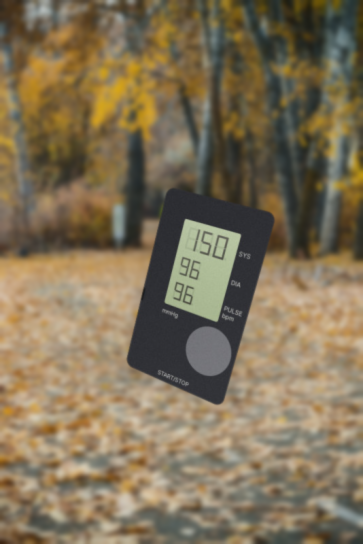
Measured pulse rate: 96 bpm
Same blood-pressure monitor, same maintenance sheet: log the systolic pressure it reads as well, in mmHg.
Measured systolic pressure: 150 mmHg
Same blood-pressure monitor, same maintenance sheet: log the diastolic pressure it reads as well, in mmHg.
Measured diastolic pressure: 96 mmHg
